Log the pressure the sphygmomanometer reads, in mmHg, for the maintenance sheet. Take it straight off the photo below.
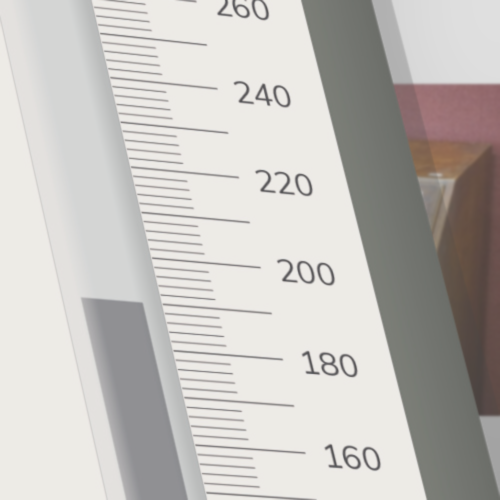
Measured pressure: 190 mmHg
